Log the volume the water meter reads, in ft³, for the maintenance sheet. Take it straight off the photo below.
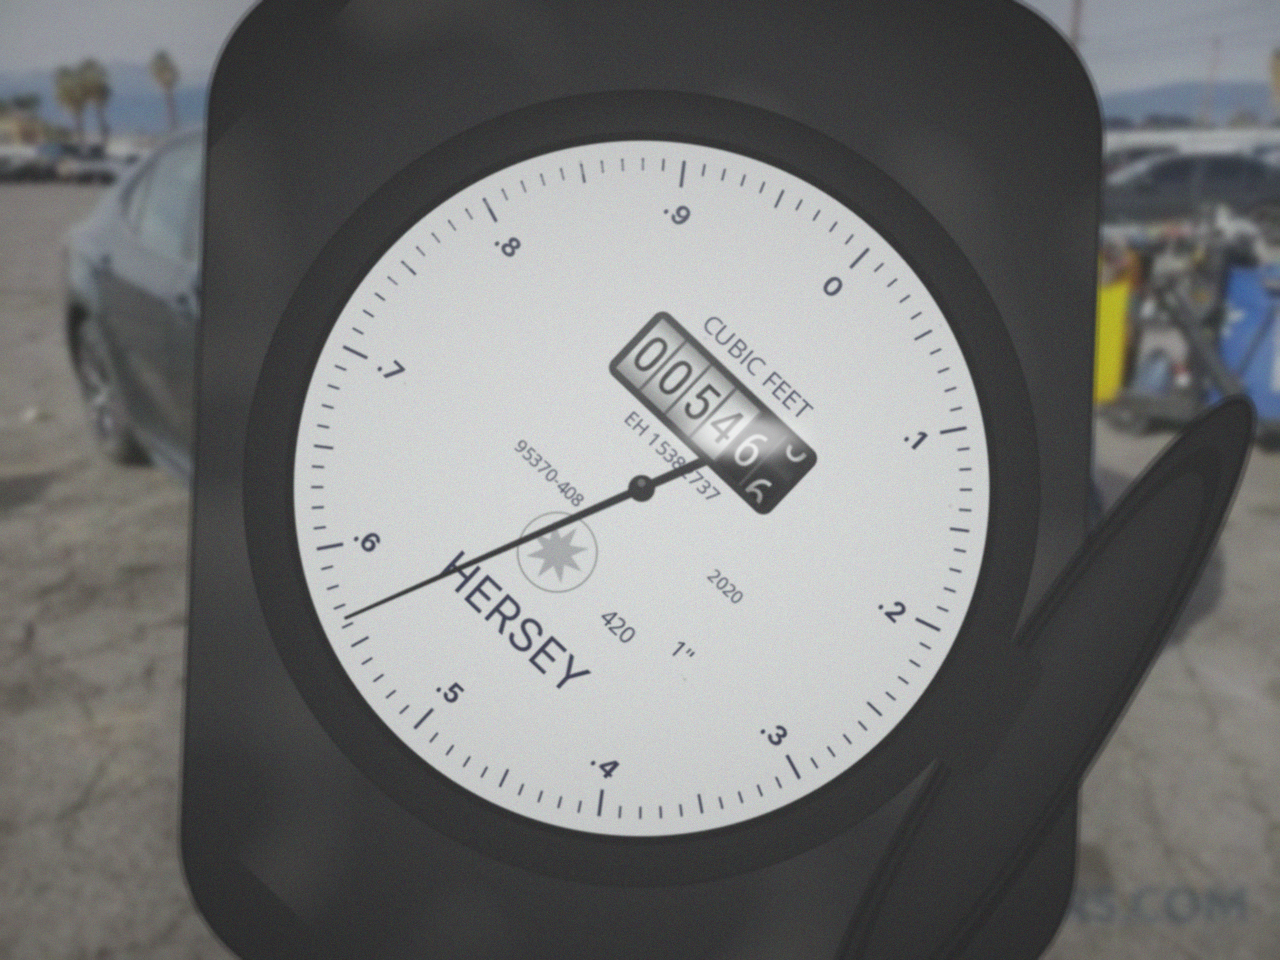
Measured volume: 5465.56 ft³
